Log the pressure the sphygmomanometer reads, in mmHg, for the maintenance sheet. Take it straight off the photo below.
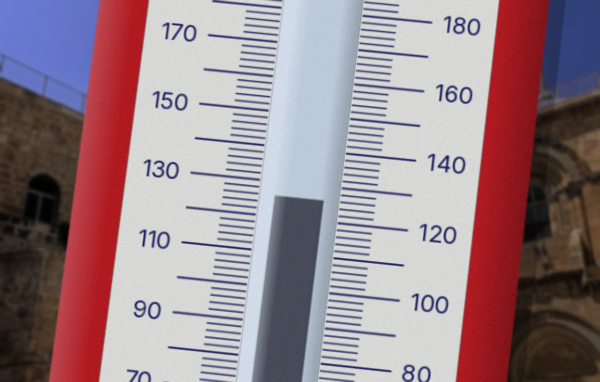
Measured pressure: 126 mmHg
